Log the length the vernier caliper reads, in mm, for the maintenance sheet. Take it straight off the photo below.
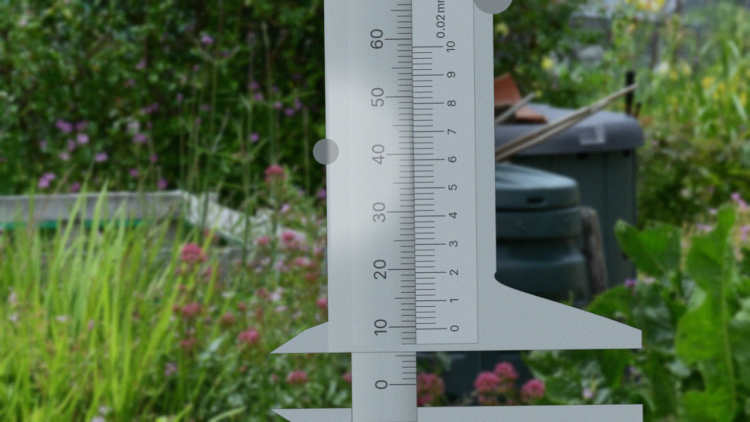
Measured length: 9.6 mm
